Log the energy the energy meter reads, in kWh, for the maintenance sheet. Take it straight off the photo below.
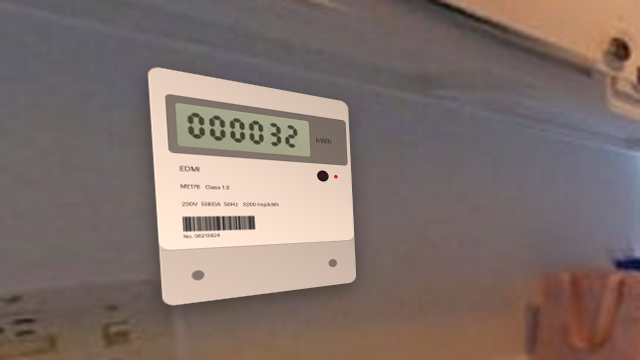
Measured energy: 32 kWh
